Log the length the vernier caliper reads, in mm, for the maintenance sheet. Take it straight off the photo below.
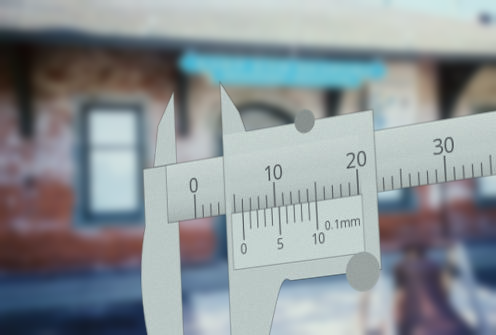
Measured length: 6.0 mm
